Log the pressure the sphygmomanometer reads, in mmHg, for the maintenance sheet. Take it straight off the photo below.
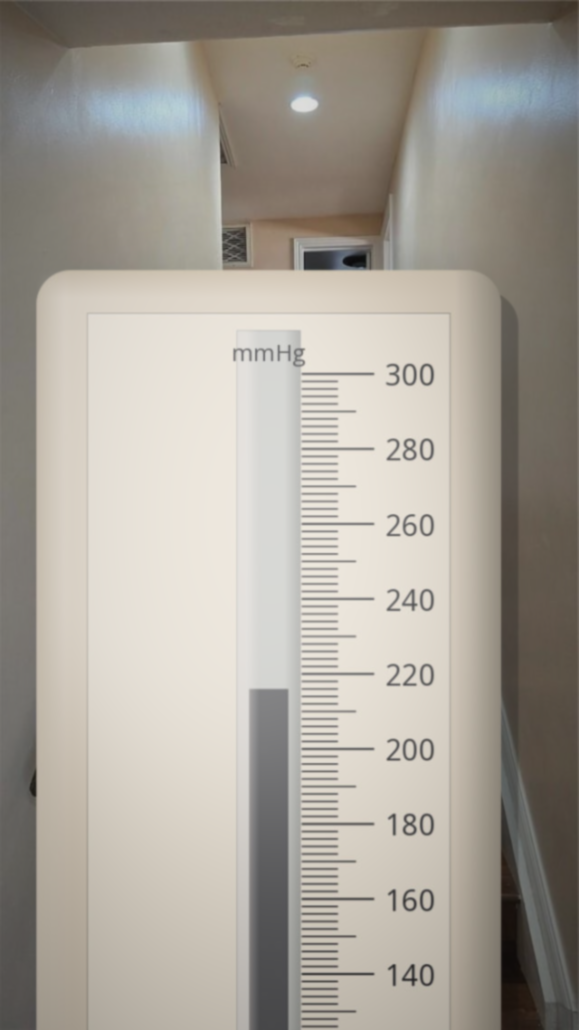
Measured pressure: 216 mmHg
